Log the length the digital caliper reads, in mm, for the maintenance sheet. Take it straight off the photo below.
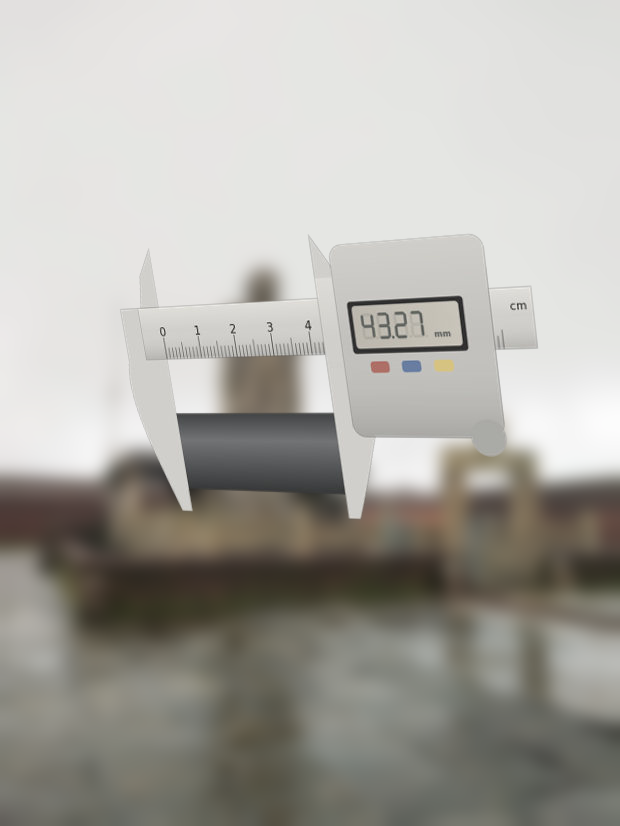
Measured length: 43.27 mm
